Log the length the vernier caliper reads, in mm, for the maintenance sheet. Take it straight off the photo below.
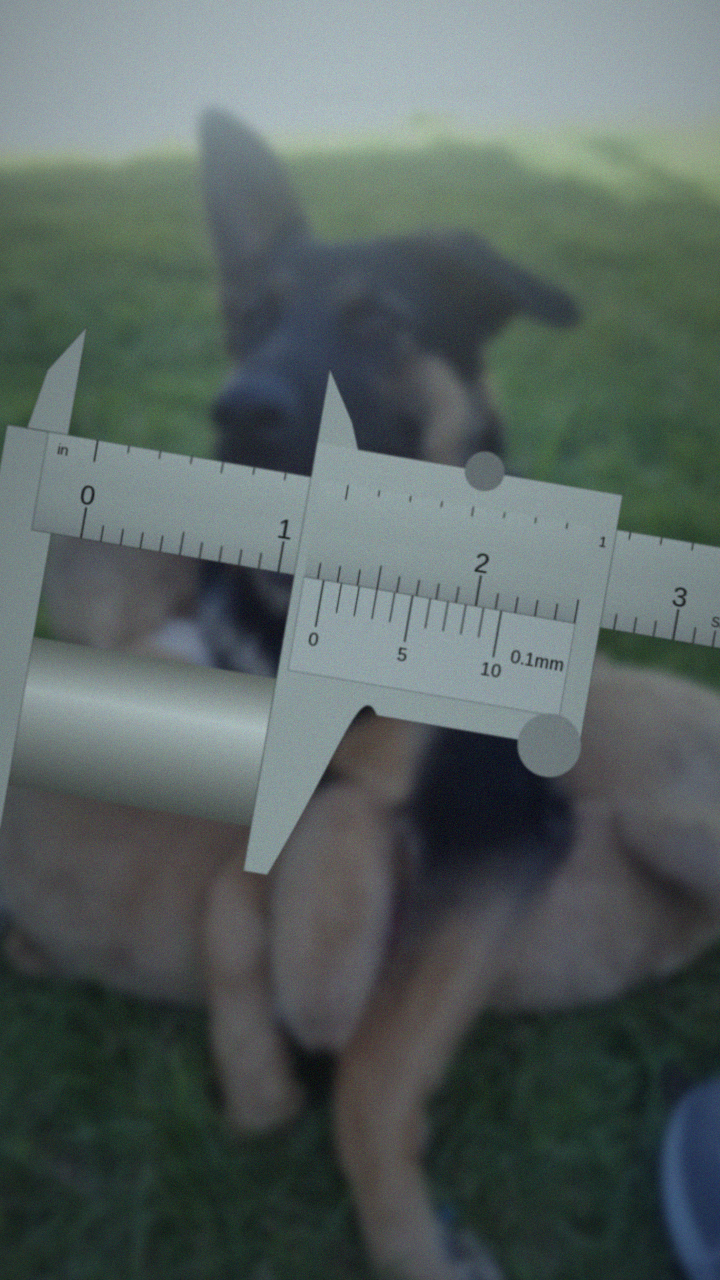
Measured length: 12.3 mm
